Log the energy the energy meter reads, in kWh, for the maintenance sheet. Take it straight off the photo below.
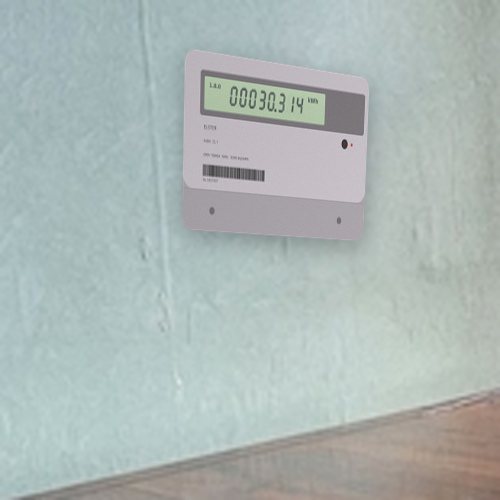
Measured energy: 30.314 kWh
